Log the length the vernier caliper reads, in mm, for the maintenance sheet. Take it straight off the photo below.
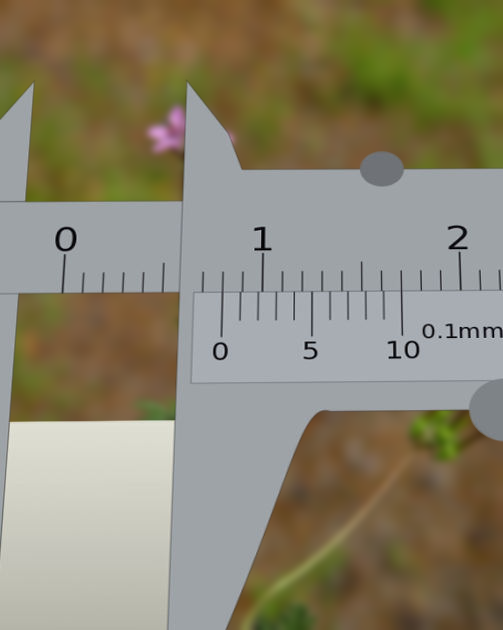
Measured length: 8.0 mm
